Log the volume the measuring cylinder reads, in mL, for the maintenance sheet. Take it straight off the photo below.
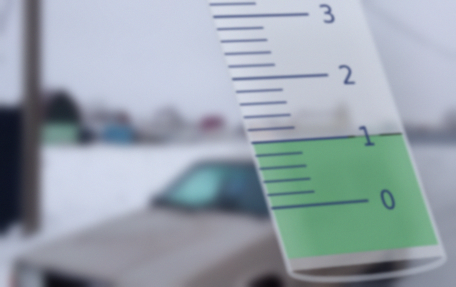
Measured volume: 1 mL
